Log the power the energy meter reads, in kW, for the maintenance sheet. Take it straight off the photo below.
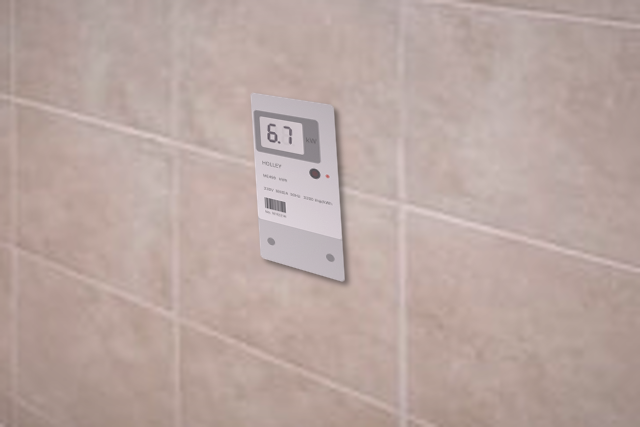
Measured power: 6.7 kW
